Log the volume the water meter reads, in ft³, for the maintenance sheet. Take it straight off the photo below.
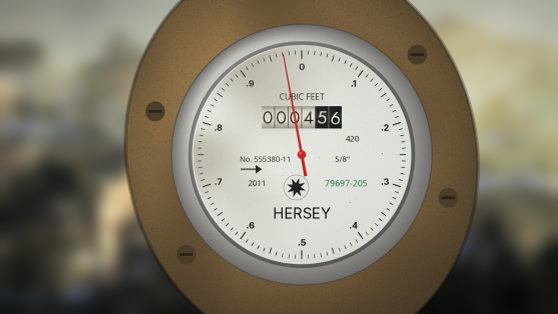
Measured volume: 455.97 ft³
